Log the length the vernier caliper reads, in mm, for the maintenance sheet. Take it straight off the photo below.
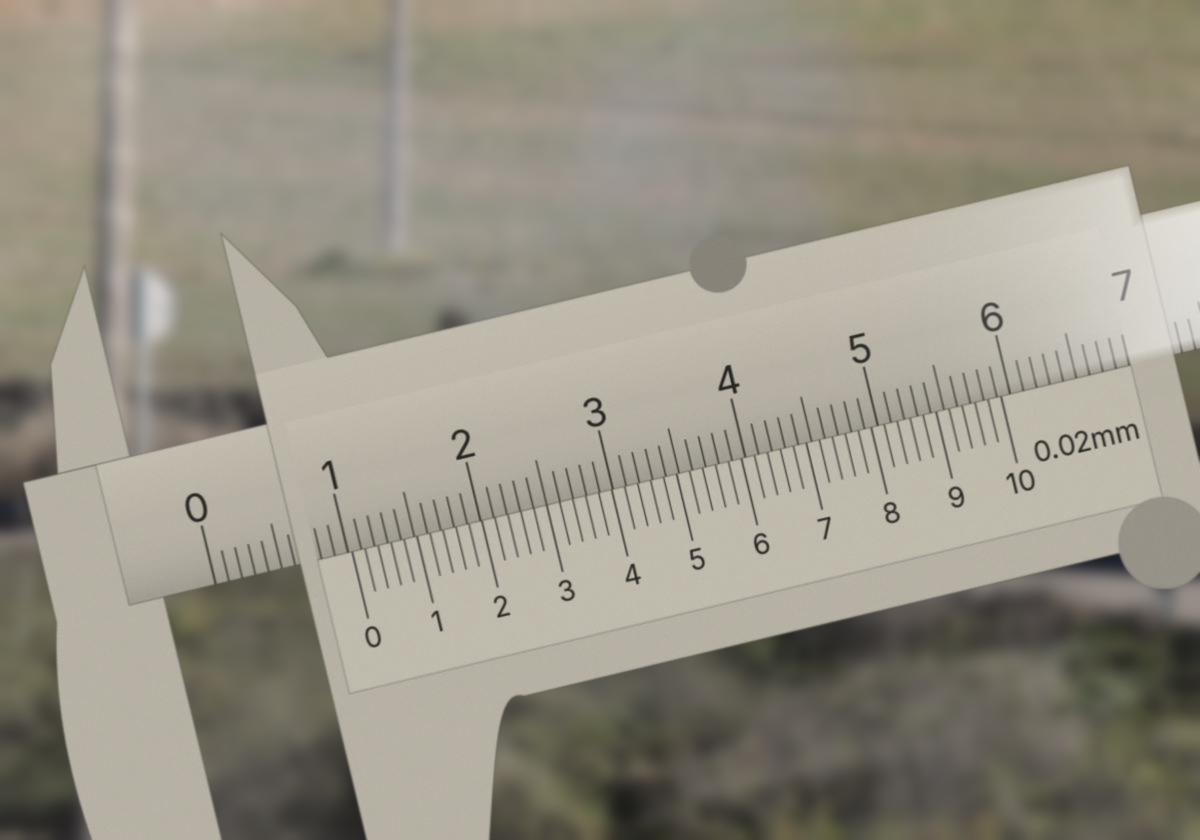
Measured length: 10.3 mm
